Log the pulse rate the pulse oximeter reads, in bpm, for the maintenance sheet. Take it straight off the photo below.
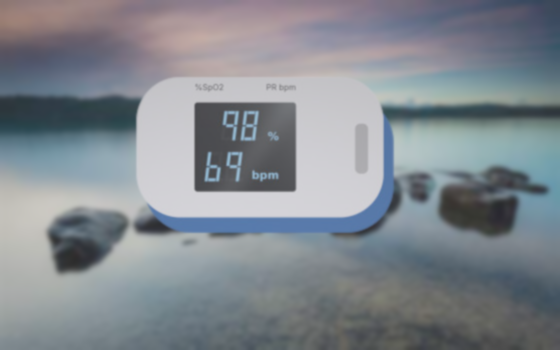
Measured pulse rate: 69 bpm
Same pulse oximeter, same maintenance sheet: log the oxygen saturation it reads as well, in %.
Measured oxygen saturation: 98 %
